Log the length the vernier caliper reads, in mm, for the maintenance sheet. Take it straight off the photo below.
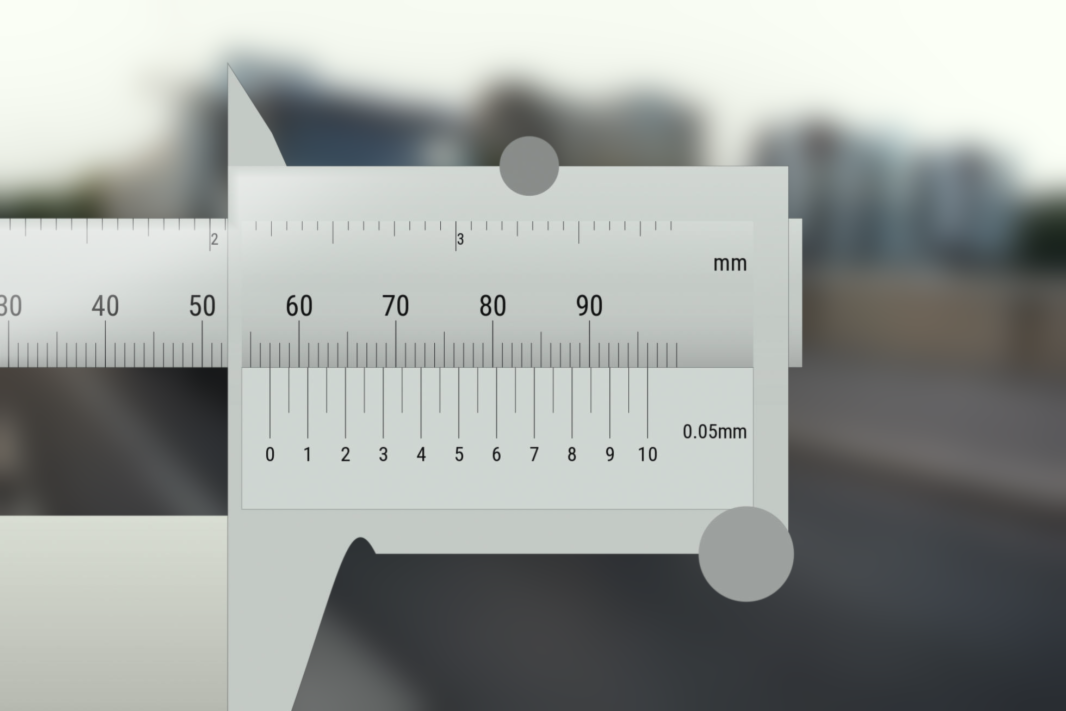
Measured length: 57.0 mm
